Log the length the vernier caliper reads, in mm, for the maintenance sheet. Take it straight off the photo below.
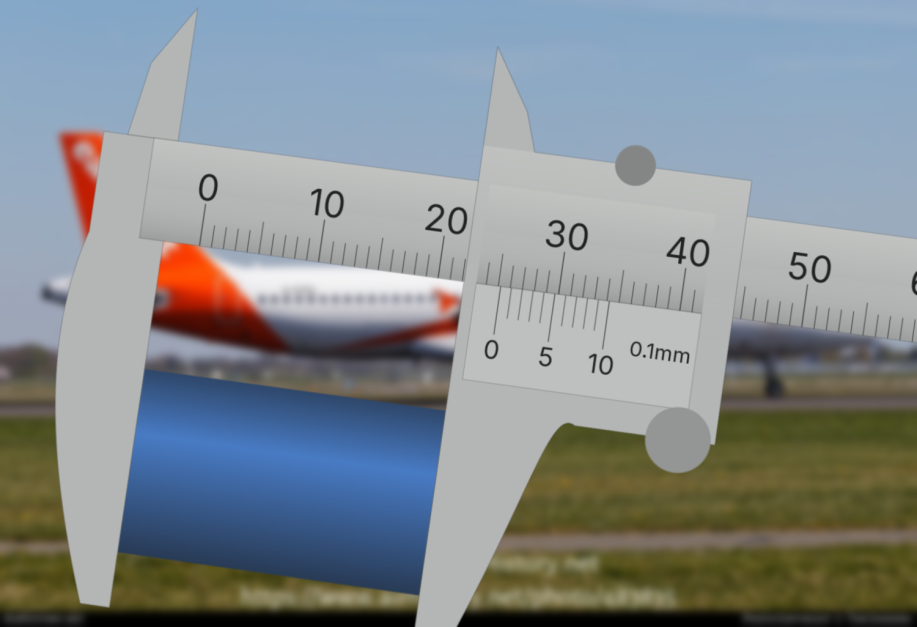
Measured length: 25.2 mm
